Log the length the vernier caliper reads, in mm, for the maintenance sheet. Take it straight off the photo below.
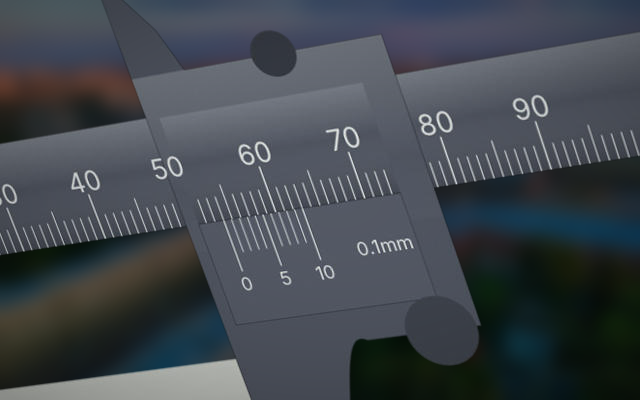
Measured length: 54.0 mm
